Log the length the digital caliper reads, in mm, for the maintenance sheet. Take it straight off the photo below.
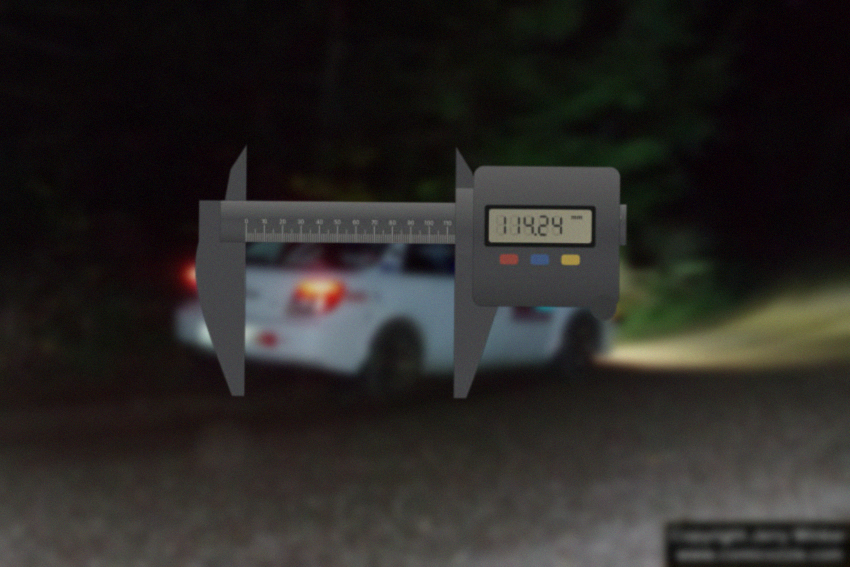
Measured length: 114.24 mm
